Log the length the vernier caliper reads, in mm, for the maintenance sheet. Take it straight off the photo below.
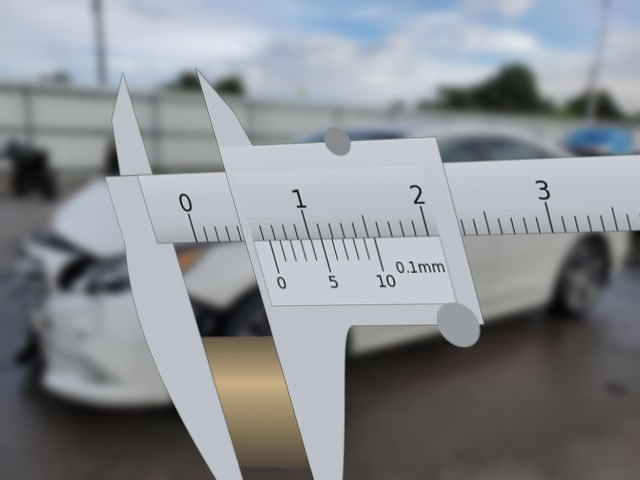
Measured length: 6.5 mm
